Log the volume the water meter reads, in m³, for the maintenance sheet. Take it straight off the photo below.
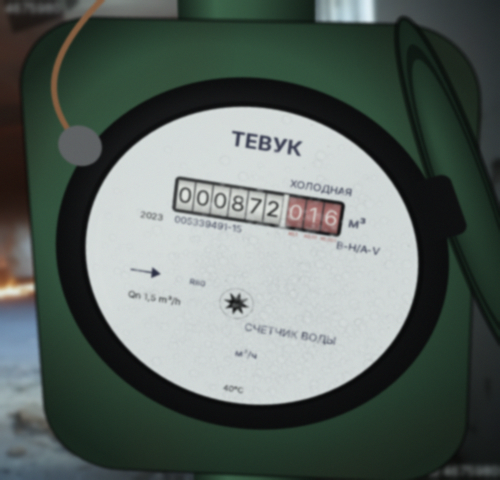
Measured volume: 872.016 m³
